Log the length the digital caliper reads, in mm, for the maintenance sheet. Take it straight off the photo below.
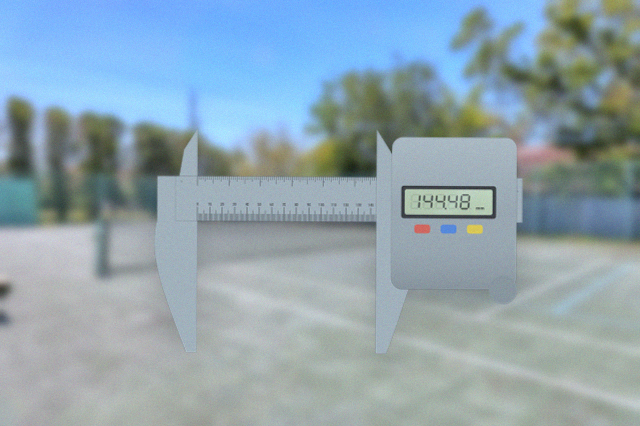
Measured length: 144.48 mm
